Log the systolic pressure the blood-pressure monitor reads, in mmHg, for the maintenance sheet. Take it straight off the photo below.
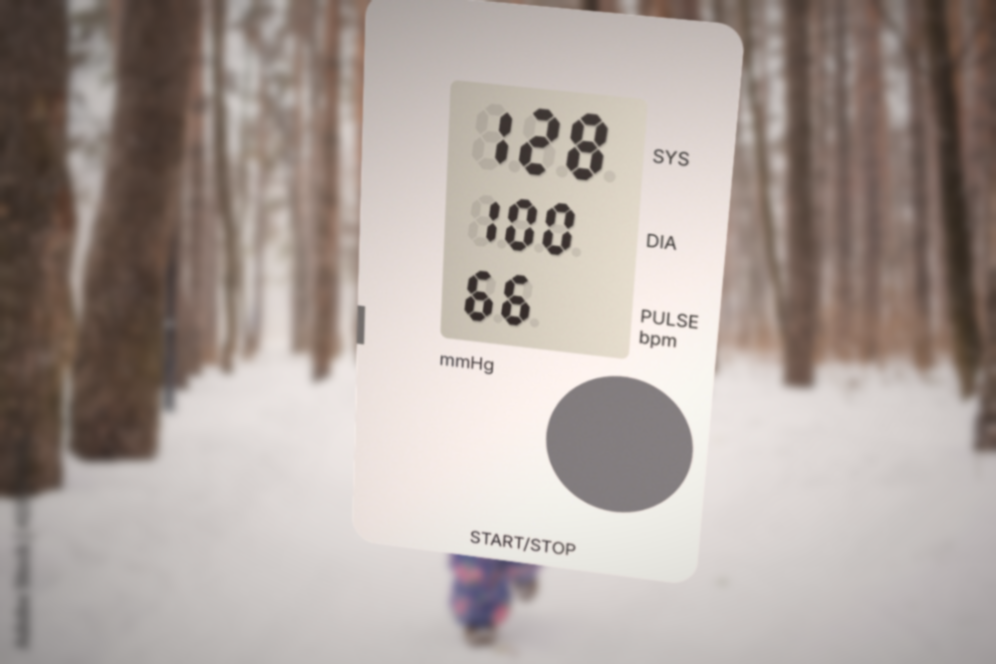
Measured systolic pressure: 128 mmHg
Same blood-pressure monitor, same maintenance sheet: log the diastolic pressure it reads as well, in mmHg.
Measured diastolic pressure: 100 mmHg
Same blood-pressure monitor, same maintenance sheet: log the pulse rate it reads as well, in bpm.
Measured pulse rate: 66 bpm
